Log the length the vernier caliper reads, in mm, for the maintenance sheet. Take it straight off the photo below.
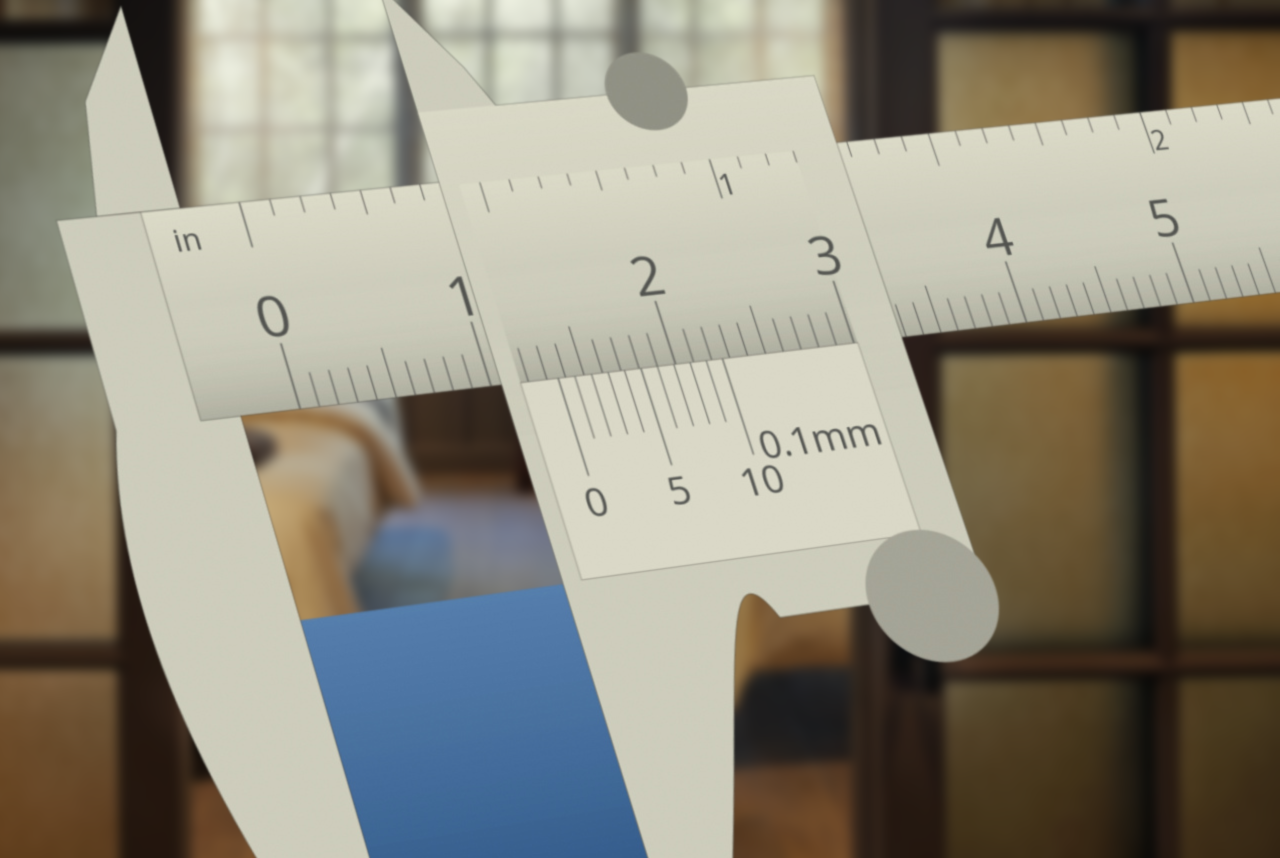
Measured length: 13.6 mm
